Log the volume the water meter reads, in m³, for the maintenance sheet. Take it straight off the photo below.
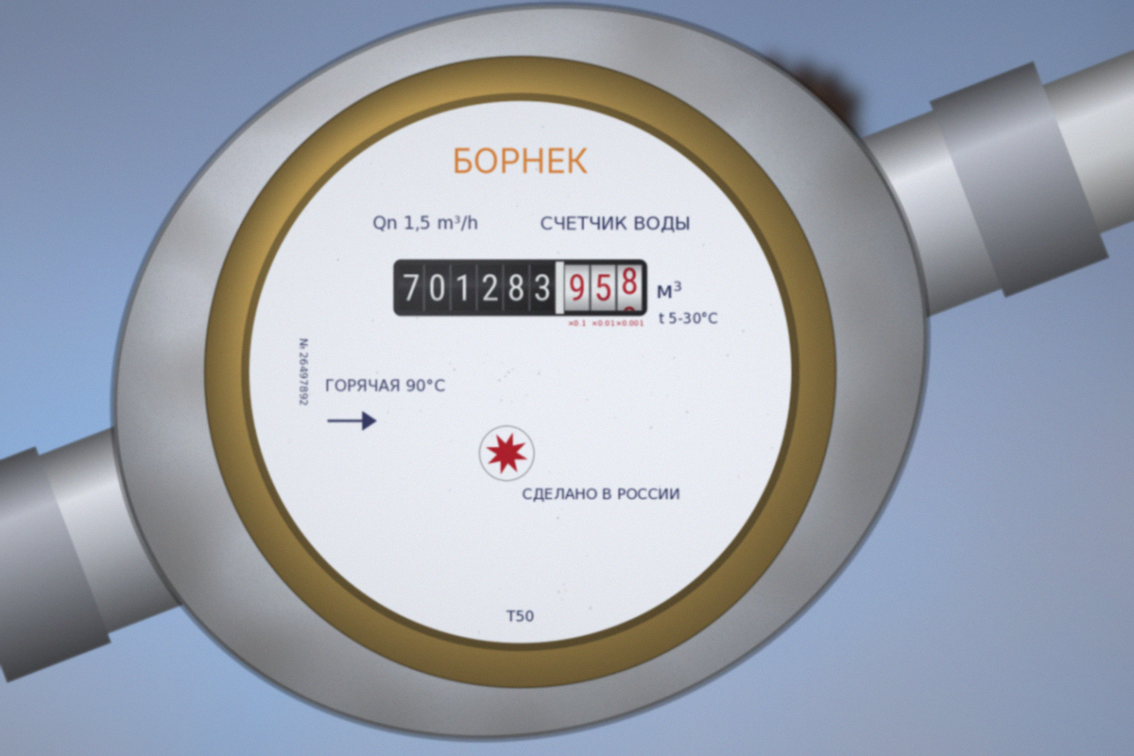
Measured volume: 701283.958 m³
